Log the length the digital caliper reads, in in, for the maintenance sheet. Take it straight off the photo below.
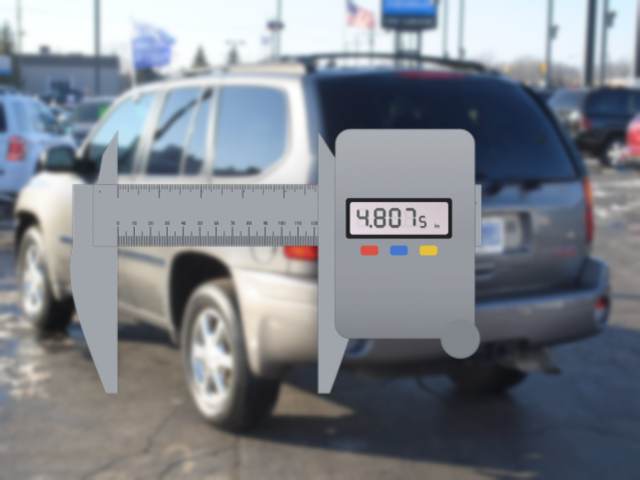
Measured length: 4.8075 in
